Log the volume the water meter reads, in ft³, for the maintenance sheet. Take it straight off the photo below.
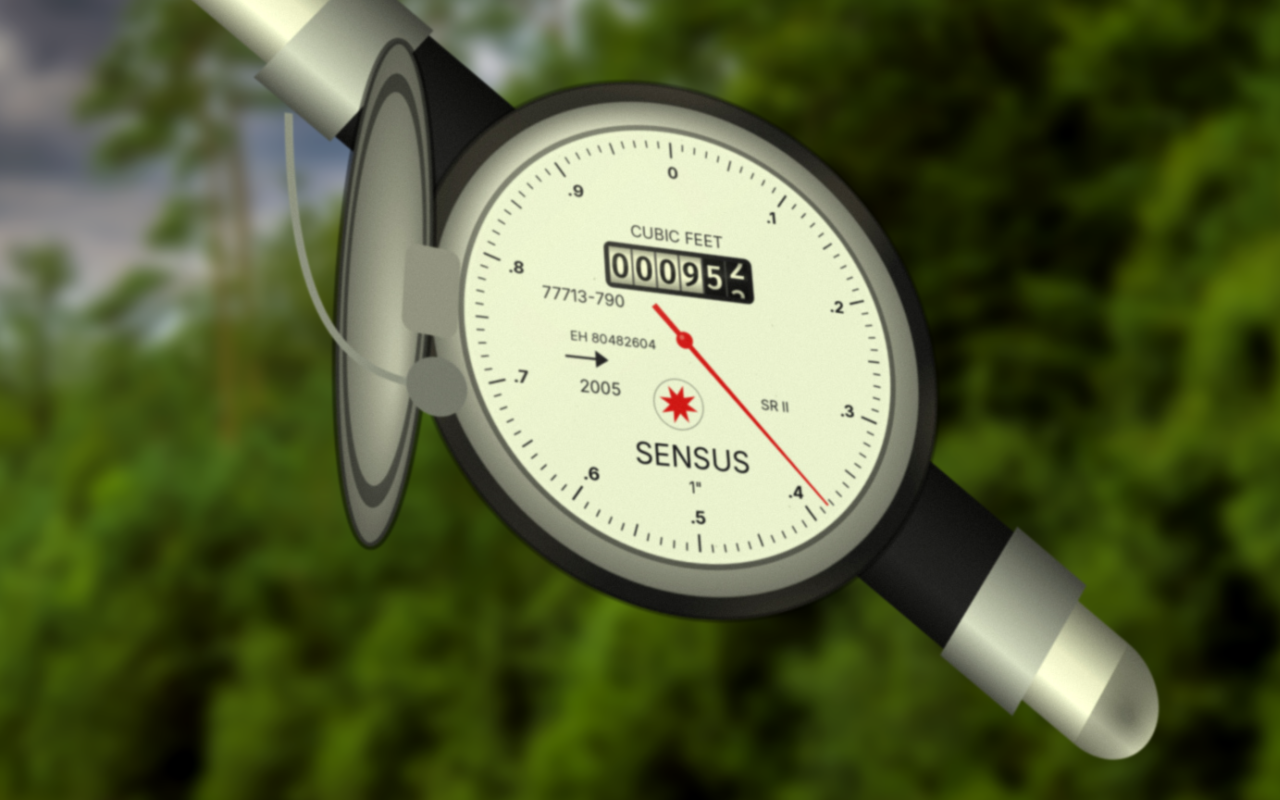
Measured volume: 952.38 ft³
